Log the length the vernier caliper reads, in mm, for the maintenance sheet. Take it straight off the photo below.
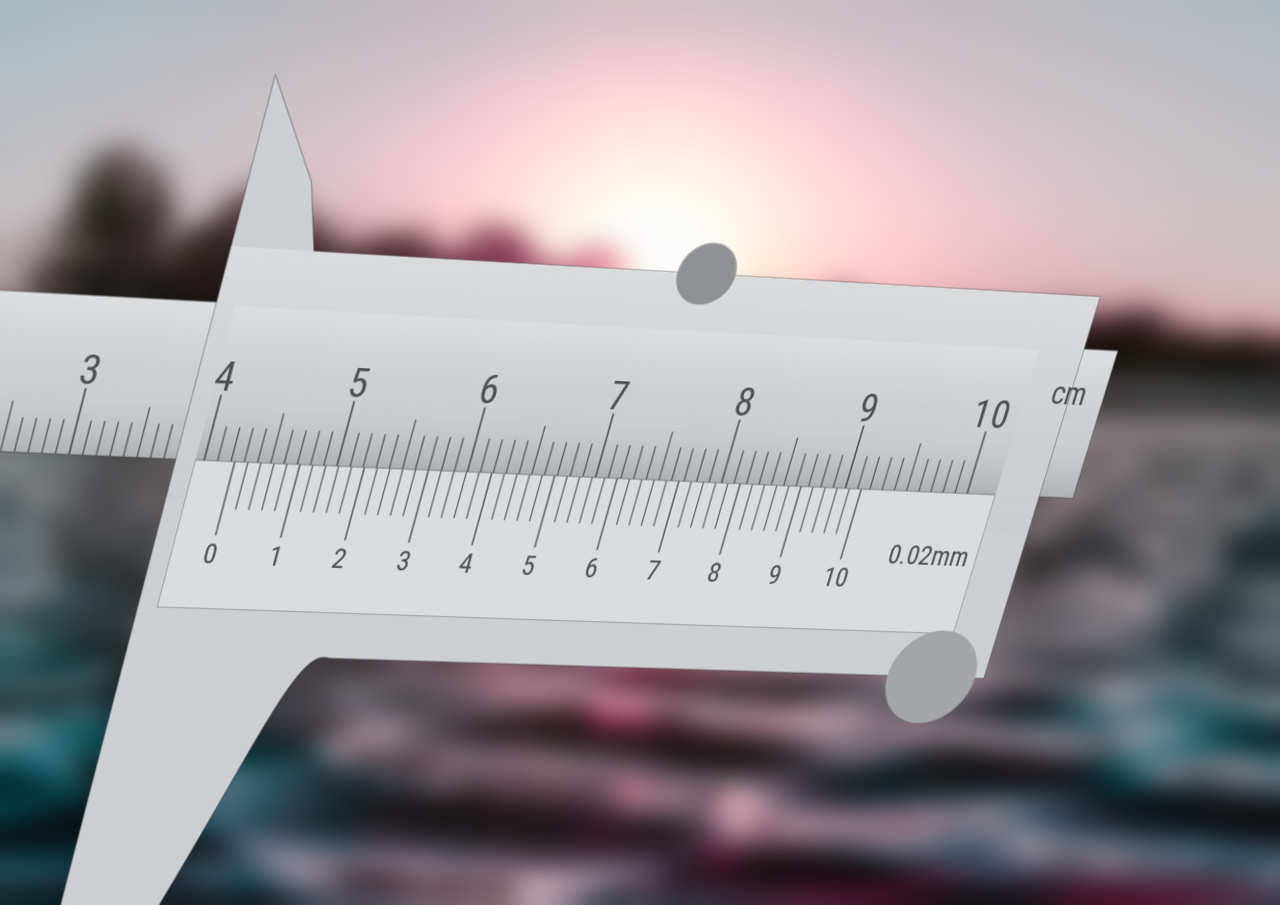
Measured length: 42.3 mm
